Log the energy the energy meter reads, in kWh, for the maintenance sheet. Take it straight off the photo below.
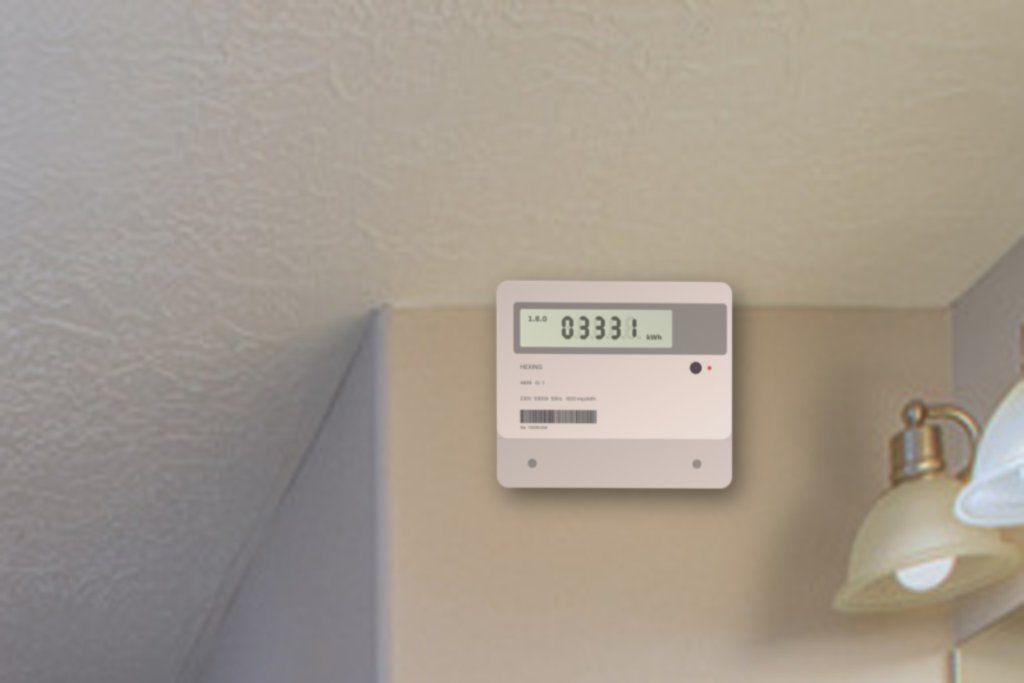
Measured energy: 3331 kWh
